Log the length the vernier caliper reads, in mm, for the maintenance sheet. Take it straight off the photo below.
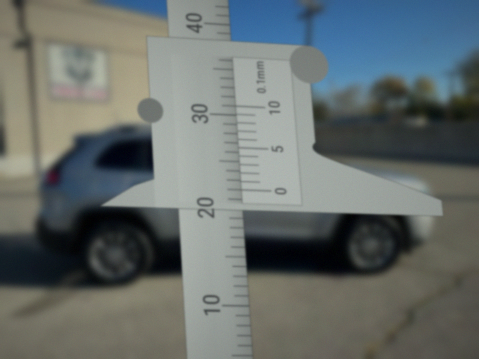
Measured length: 22.0 mm
